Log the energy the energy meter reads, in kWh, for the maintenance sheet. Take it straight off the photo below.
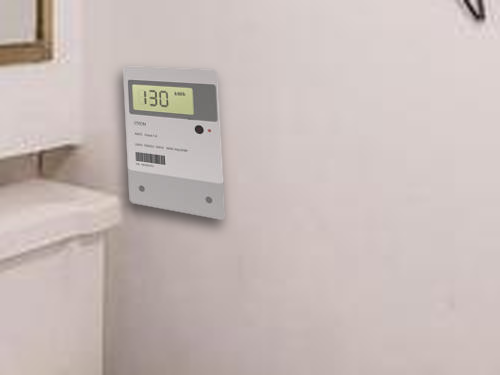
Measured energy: 130 kWh
